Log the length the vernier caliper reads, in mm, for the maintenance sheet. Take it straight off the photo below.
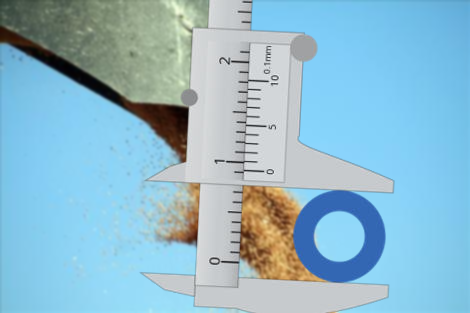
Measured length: 9.2 mm
